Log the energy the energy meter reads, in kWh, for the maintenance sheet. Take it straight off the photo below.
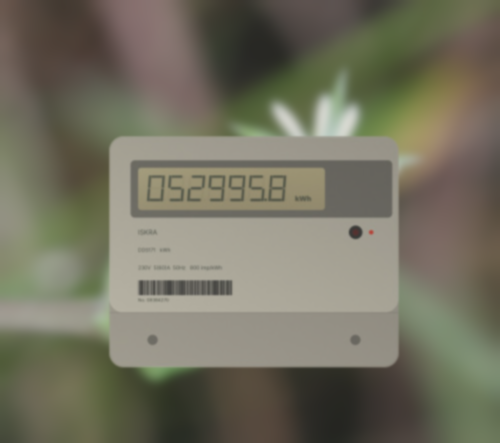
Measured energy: 52995.8 kWh
